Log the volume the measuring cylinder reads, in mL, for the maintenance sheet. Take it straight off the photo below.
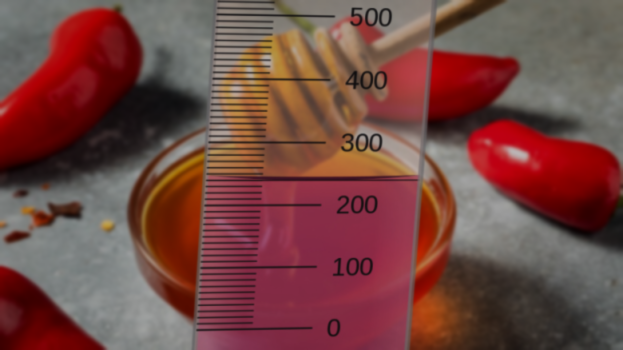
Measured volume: 240 mL
